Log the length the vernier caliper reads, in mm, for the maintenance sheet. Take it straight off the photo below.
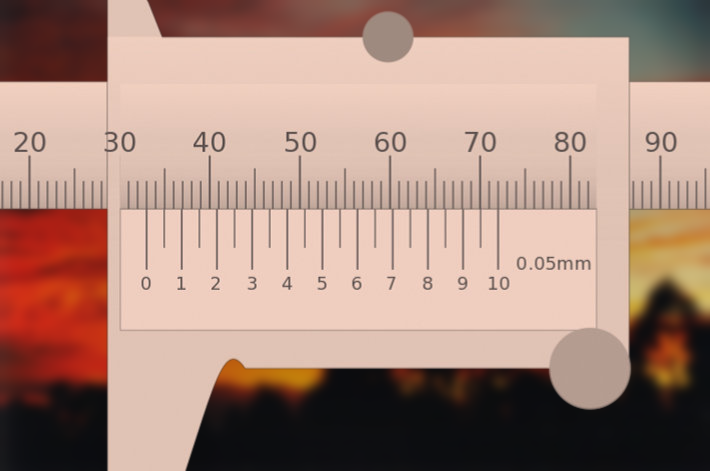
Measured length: 33.0 mm
